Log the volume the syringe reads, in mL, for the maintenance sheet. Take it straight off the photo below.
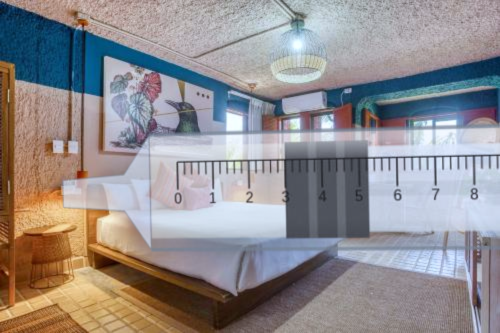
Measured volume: 3 mL
